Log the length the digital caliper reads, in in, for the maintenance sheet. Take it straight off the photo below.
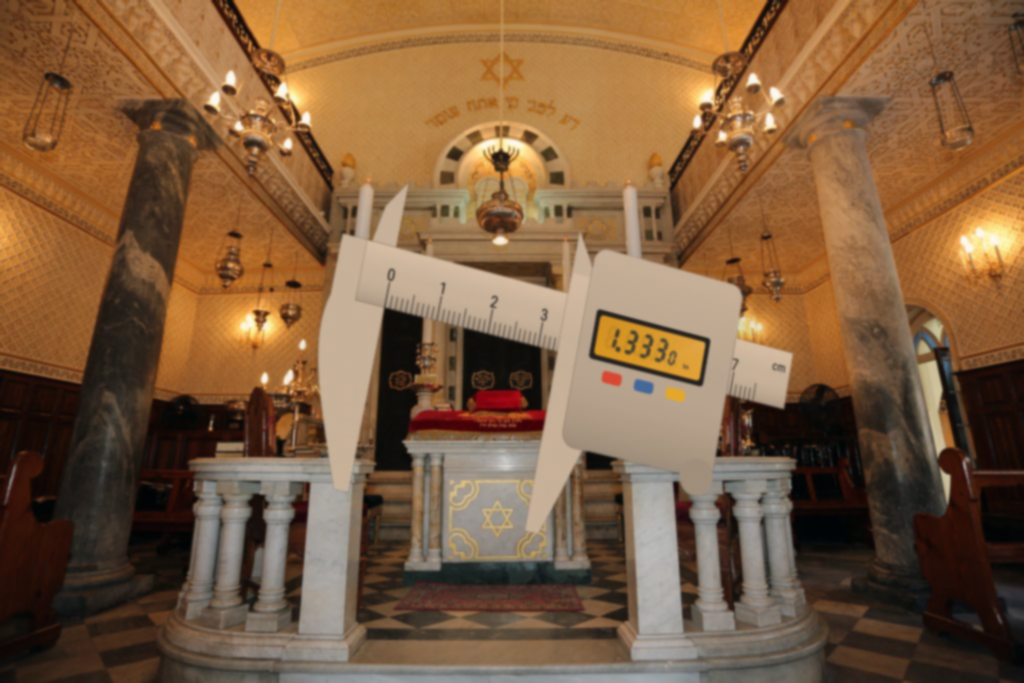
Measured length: 1.3330 in
